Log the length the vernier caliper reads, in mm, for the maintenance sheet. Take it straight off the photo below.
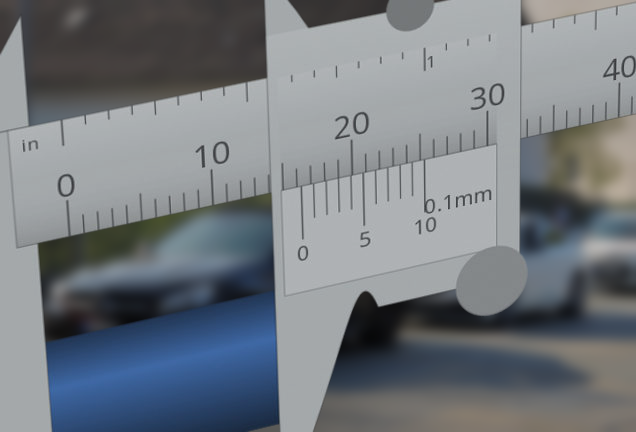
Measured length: 16.3 mm
